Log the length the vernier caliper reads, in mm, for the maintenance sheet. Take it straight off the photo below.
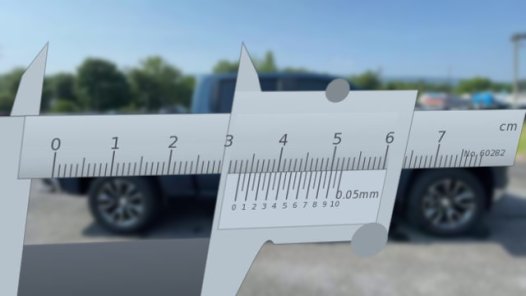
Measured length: 33.0 mm
